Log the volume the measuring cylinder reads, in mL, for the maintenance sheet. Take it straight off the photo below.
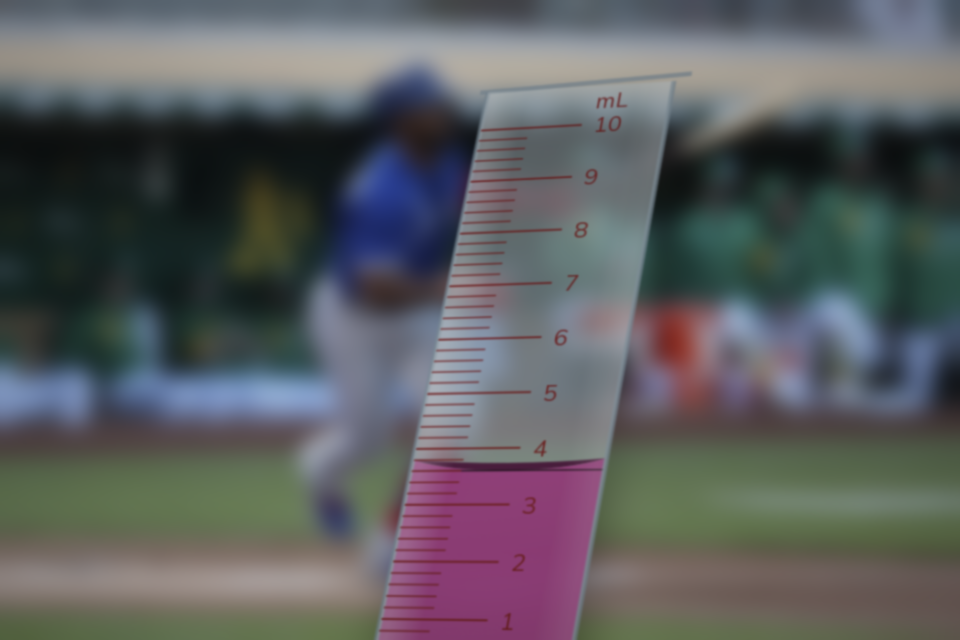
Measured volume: 3.6 mL
